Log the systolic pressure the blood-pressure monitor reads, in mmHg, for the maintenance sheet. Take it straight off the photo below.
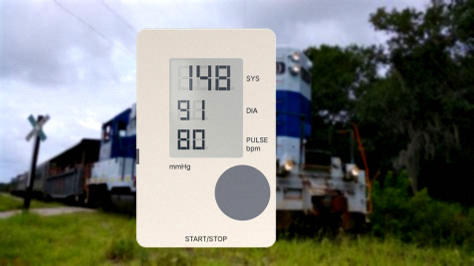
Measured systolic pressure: 148 mmHg
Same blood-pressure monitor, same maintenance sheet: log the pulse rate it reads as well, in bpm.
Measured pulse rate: 80 bpm
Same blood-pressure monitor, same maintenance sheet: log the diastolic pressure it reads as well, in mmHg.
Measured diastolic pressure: 91 mmHg
